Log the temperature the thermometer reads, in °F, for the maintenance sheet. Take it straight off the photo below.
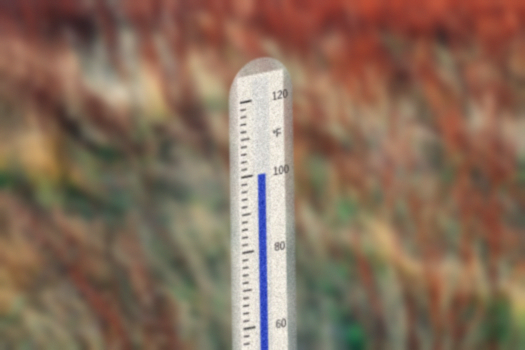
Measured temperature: 100 °F
